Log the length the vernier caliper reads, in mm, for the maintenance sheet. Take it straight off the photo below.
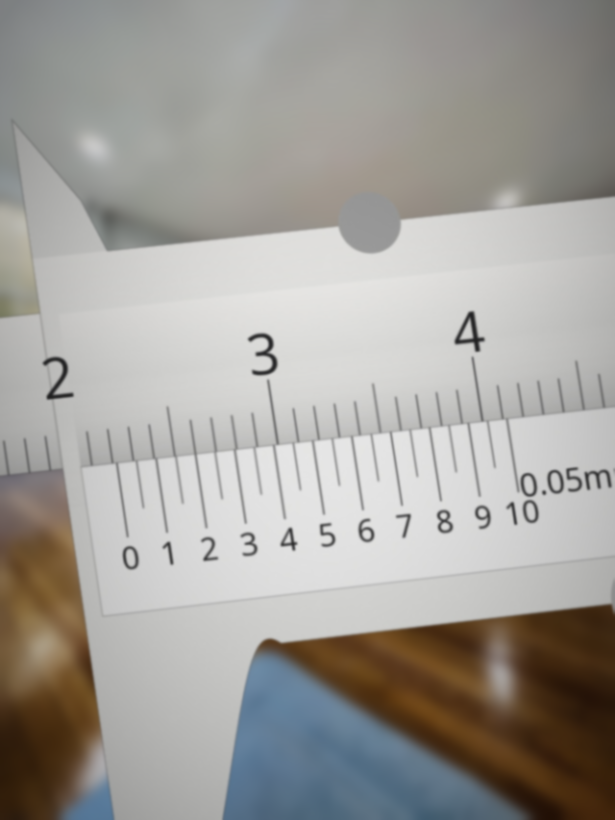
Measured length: 22.2 mm
